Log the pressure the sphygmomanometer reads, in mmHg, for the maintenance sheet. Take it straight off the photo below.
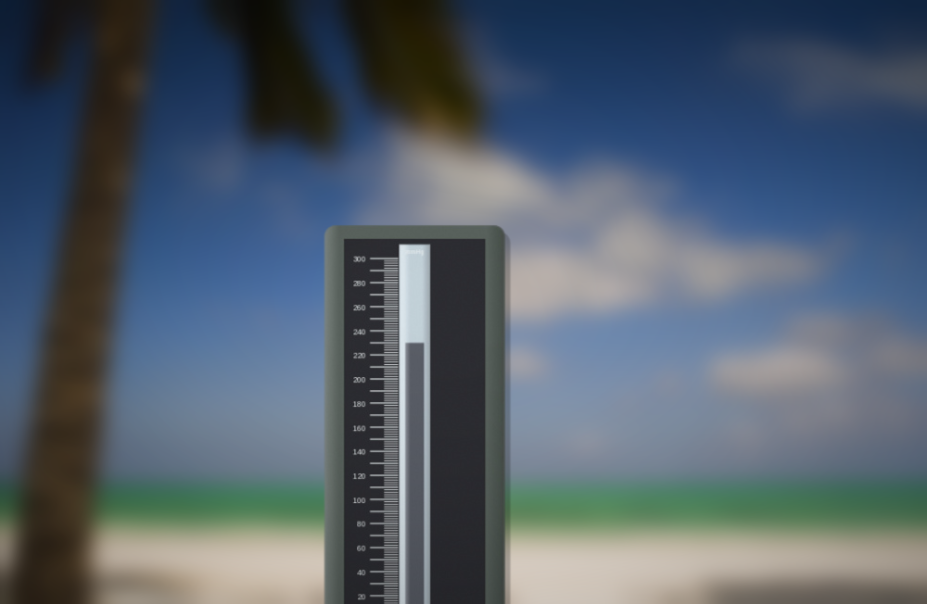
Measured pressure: 230 mmHg
